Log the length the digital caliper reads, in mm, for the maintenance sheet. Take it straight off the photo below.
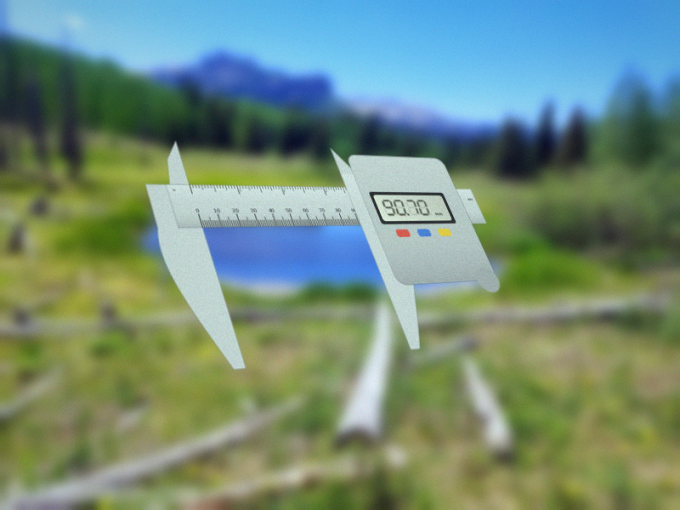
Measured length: 90.70 mm
